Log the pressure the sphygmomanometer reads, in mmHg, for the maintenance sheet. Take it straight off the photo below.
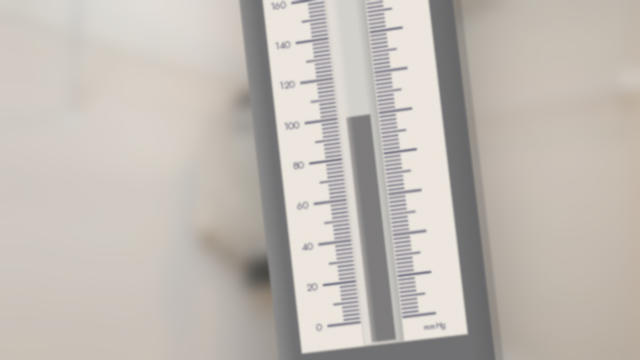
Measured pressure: 100 mmHg
